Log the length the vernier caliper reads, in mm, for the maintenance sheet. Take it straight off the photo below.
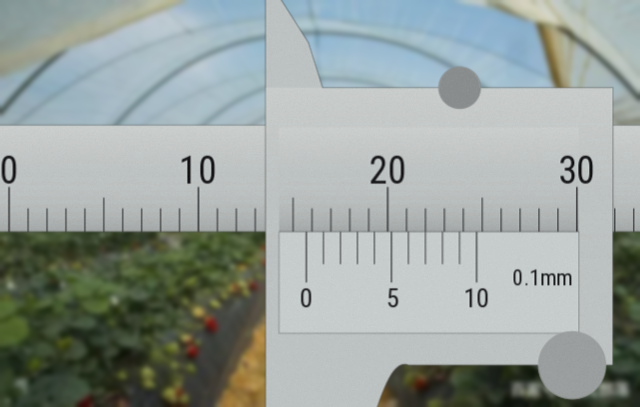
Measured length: 15.7 mm
